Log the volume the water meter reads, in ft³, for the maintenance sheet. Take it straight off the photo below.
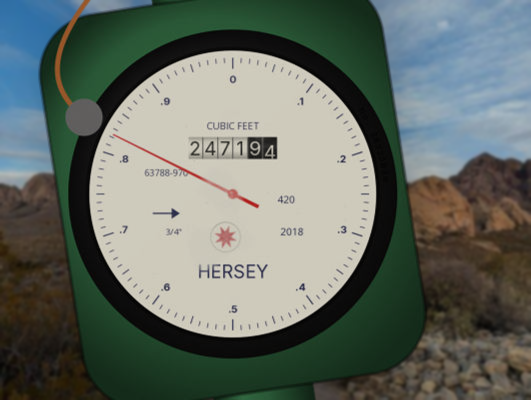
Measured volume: 247193.82 ft³
